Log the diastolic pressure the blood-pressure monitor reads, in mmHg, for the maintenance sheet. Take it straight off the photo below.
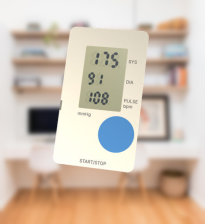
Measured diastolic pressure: 91 mmHg
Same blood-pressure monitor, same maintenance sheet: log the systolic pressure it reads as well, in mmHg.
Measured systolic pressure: 175 mmHg
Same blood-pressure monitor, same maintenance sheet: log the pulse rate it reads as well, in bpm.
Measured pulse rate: 108 bpm
